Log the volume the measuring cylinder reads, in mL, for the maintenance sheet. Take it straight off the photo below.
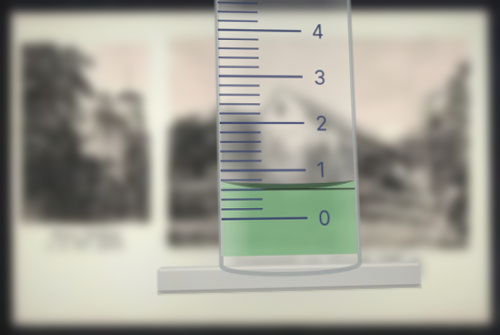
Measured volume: 0.6 mL
